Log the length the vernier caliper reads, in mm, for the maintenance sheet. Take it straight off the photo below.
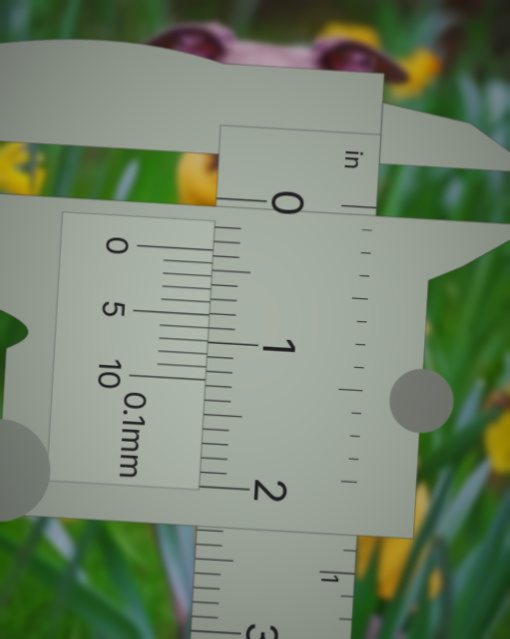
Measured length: 3.6 mm
